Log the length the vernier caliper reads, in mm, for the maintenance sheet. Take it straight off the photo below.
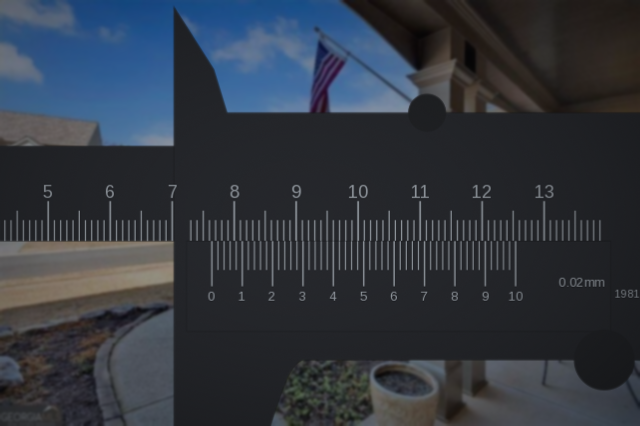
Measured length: 76.4 mm
